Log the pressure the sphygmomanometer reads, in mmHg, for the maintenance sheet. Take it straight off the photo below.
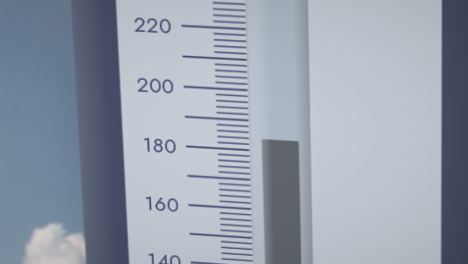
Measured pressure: 184 mmHg
